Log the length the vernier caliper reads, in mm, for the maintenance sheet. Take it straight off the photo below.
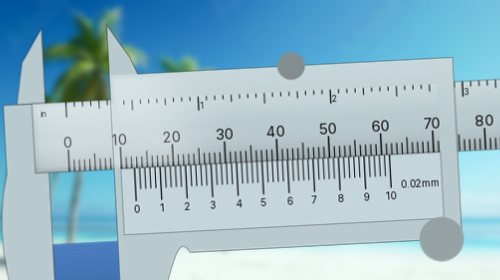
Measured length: 12.5 mm
